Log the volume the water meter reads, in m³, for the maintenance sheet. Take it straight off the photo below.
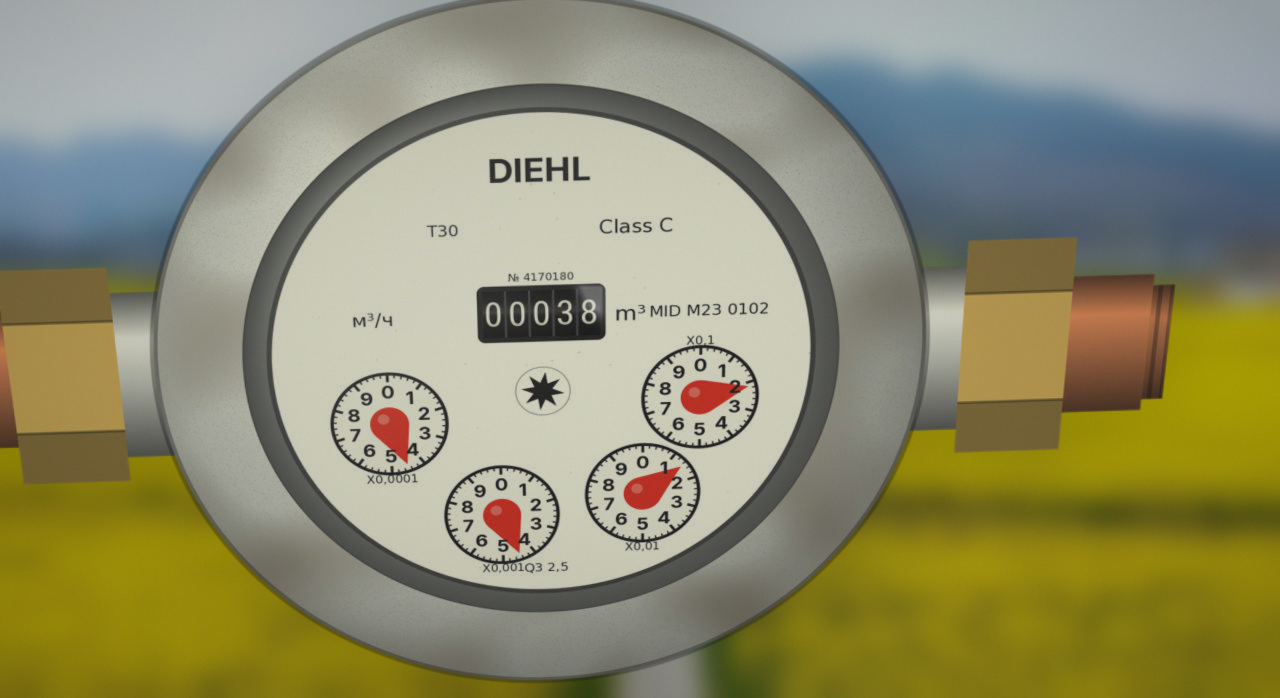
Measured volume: 38.2144 m³
